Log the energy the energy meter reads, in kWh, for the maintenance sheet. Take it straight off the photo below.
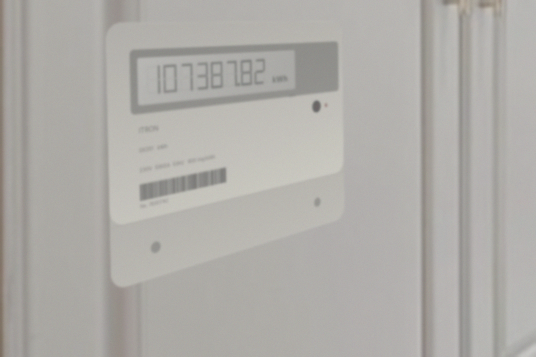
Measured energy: 107387.82 kWh
